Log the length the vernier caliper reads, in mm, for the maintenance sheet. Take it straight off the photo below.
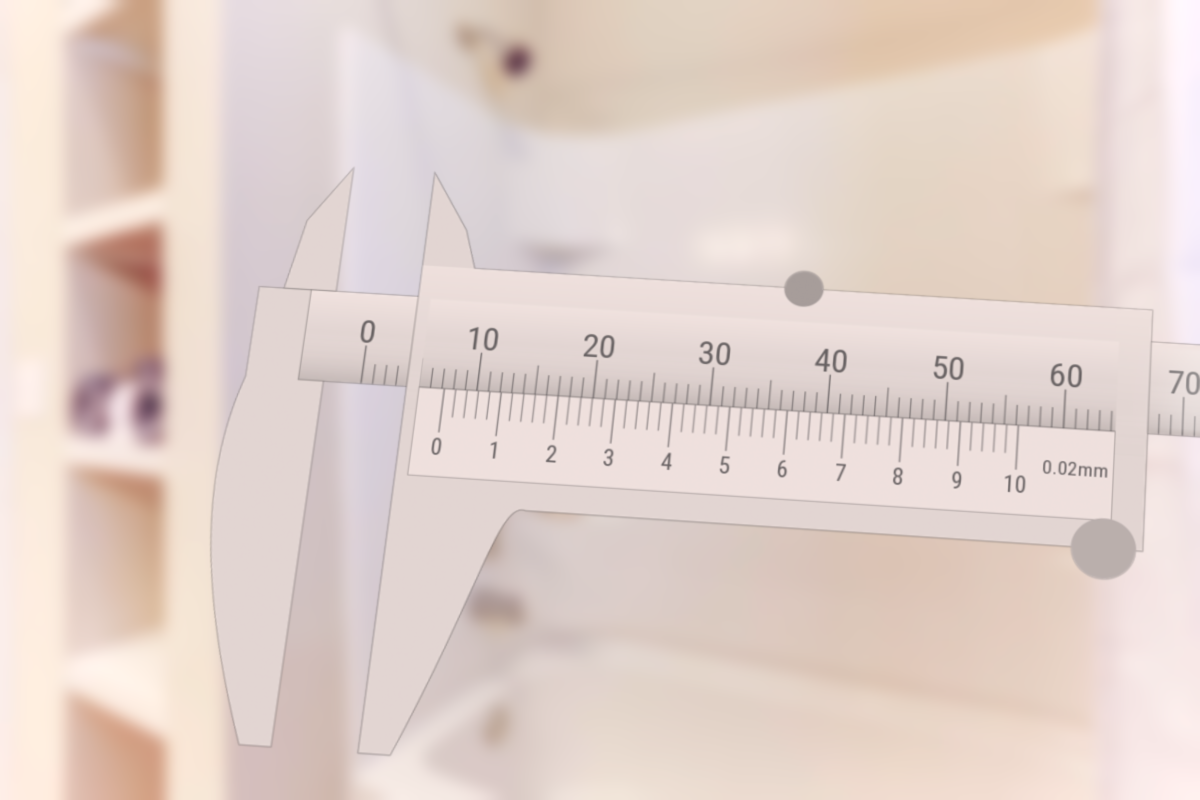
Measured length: 7.2 mm
